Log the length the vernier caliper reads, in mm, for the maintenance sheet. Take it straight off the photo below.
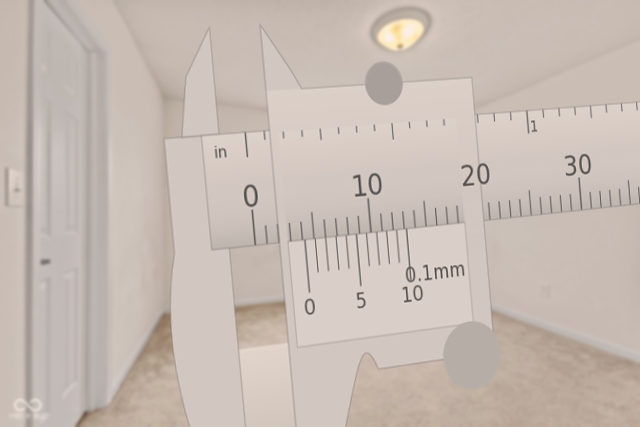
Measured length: 4.2 mm
